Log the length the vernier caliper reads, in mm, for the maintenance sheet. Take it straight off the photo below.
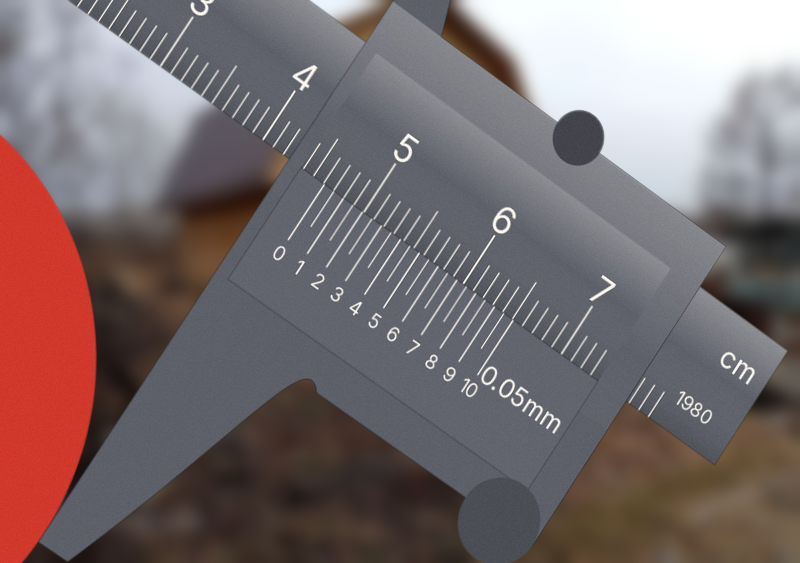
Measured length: 46.1 mm
